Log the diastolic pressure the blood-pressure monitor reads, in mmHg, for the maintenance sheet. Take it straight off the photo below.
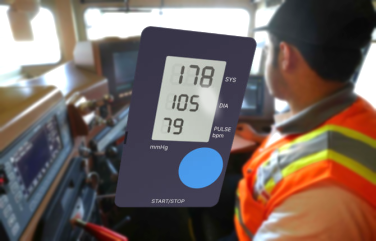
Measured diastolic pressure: 105 mmHg
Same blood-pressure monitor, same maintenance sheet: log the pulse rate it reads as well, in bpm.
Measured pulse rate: 79 bpm
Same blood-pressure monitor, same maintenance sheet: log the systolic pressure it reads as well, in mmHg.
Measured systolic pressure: 178 mmHg
